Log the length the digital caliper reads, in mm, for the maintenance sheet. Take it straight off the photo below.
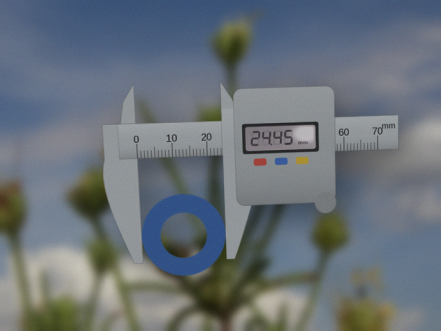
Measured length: 24.45 mm
